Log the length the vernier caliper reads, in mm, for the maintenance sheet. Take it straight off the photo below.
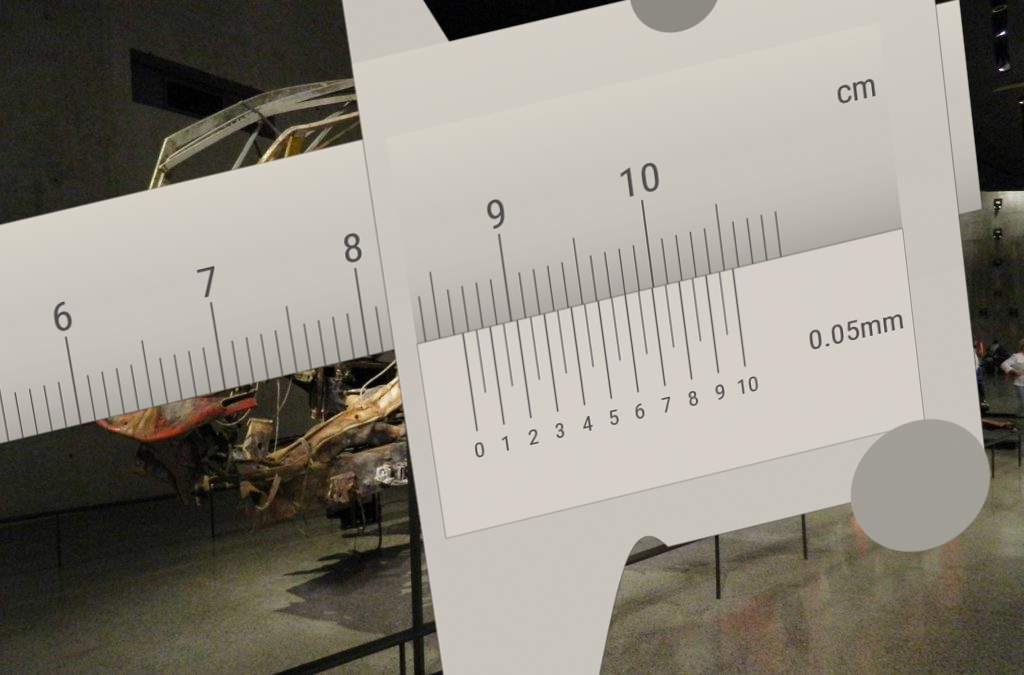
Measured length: 86.6 mm
